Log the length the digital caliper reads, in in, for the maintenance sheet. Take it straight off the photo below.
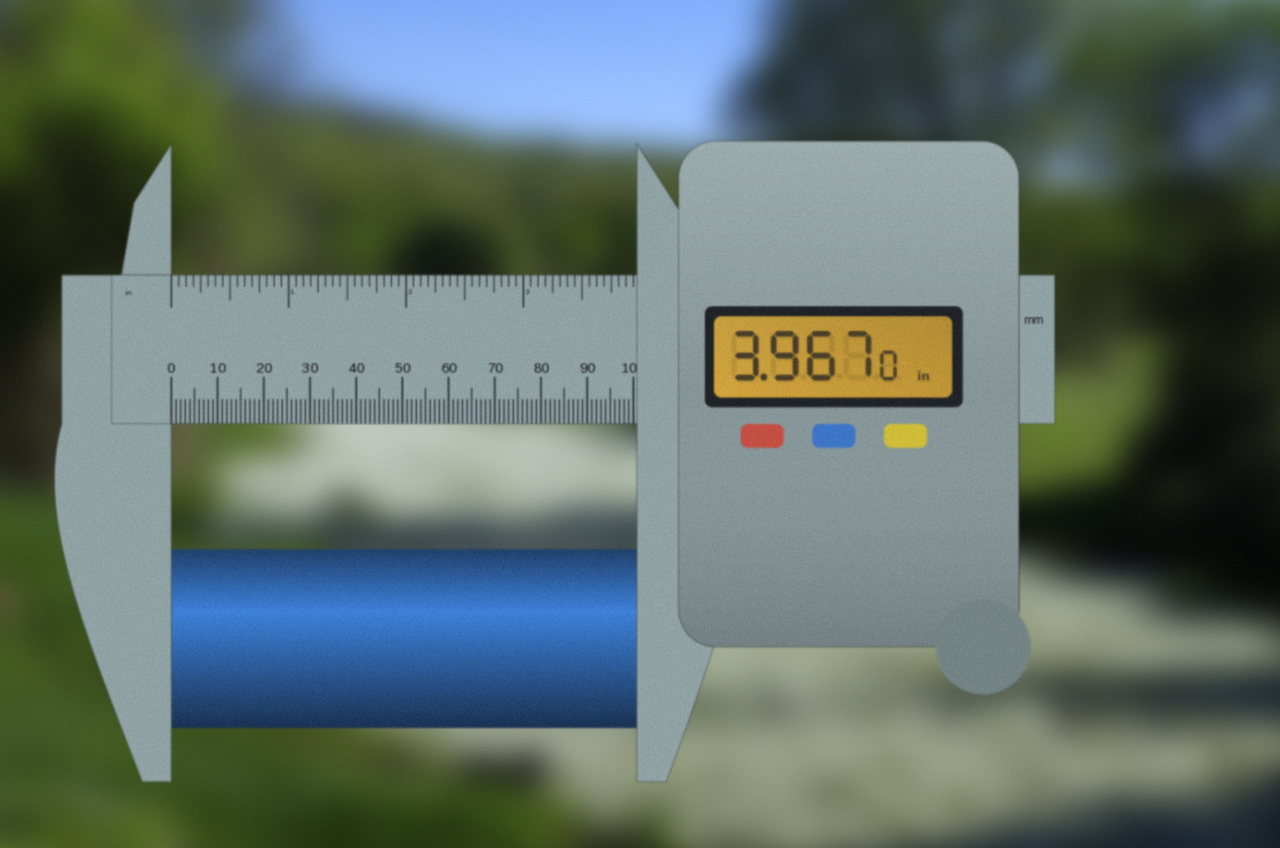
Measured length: 3.9670 in
